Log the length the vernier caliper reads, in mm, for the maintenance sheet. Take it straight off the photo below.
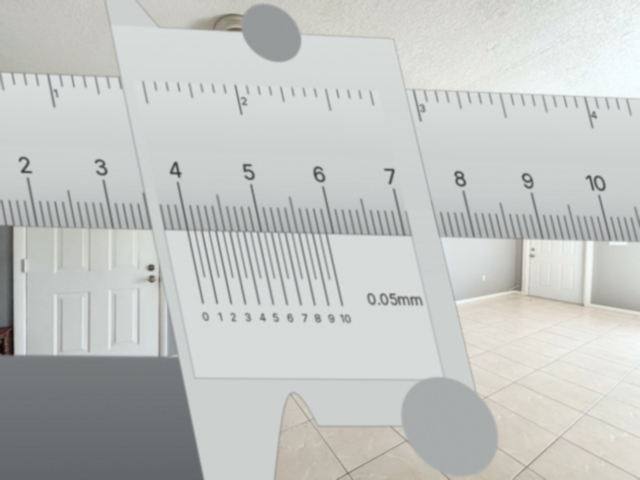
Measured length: 40.0 mm
